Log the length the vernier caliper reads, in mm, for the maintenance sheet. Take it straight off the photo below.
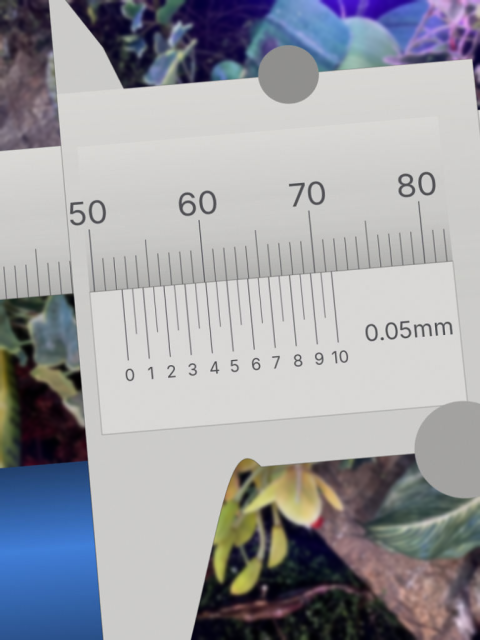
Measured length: 52.5 mm
